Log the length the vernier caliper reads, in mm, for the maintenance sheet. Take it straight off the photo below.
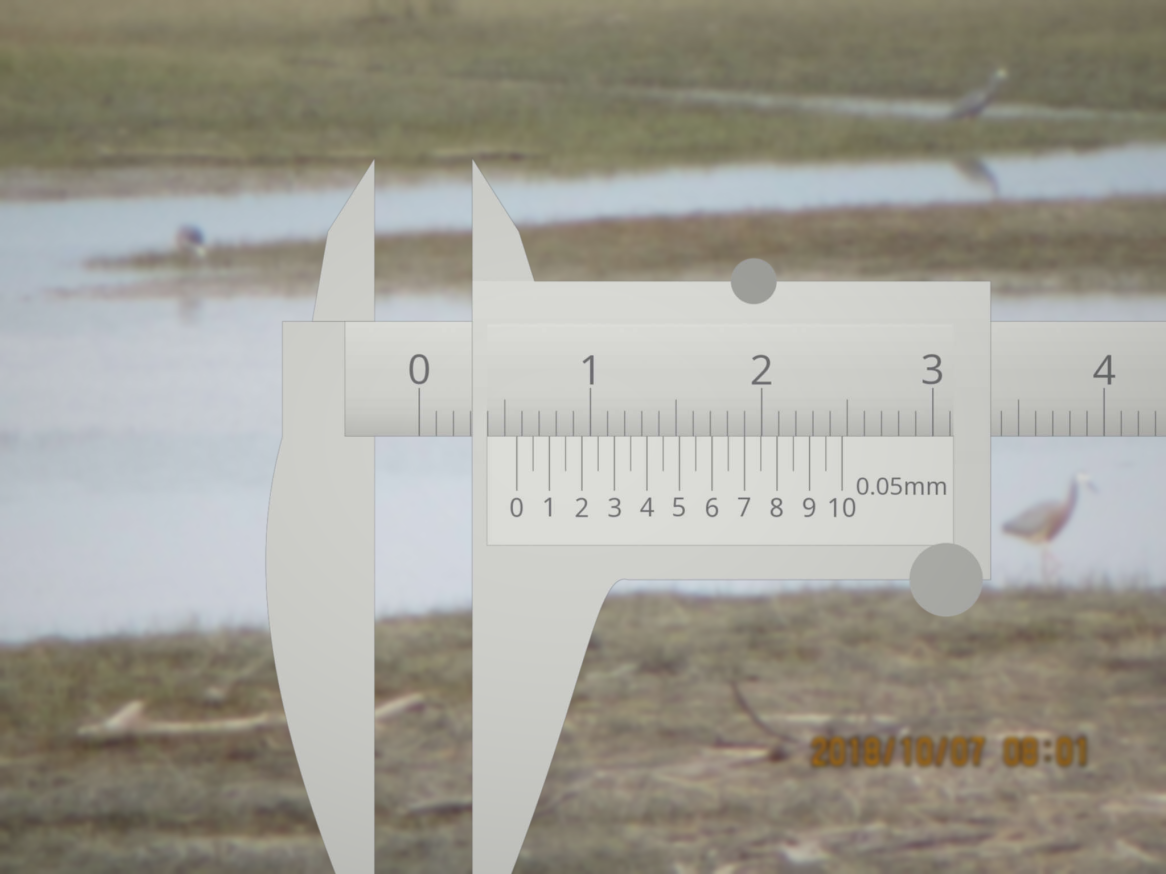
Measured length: 5.7 mm
